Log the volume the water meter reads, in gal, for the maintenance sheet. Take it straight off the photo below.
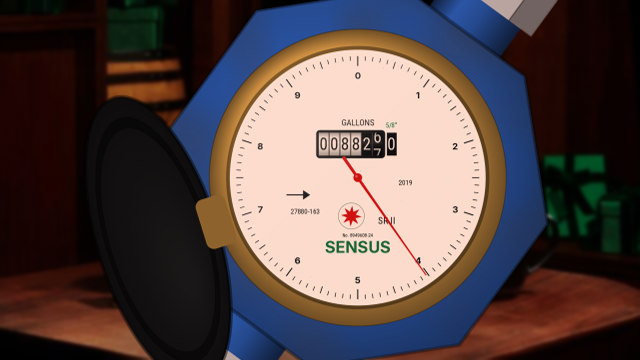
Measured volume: 88264.0 gal
